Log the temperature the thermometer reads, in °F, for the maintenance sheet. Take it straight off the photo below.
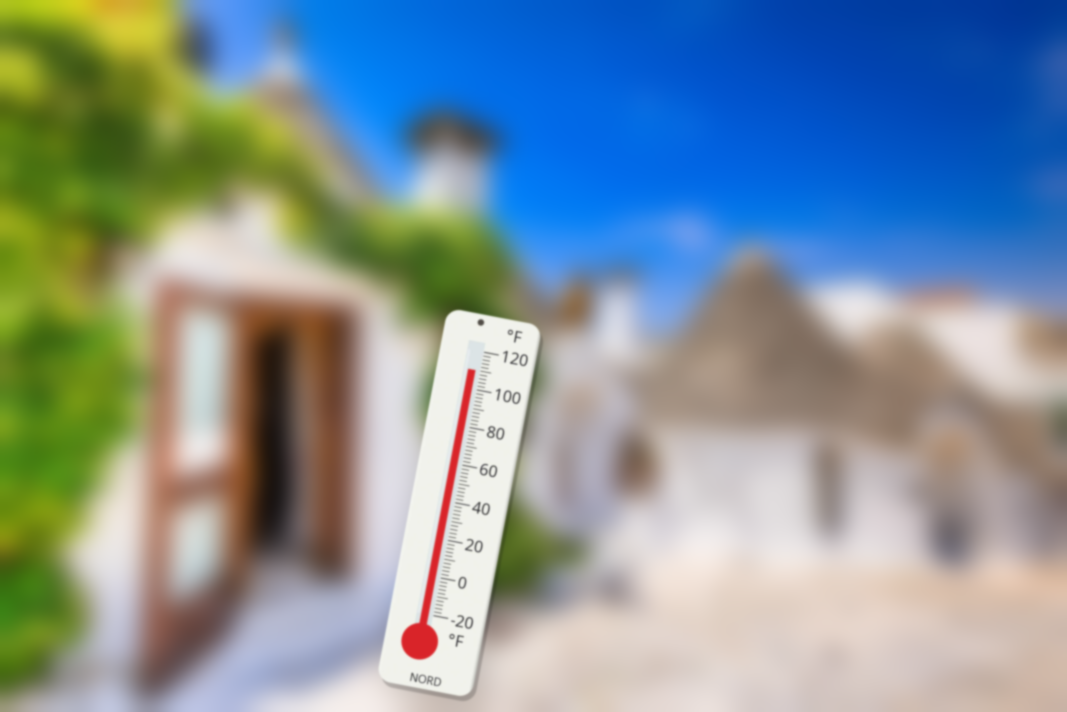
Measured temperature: 110 °F
